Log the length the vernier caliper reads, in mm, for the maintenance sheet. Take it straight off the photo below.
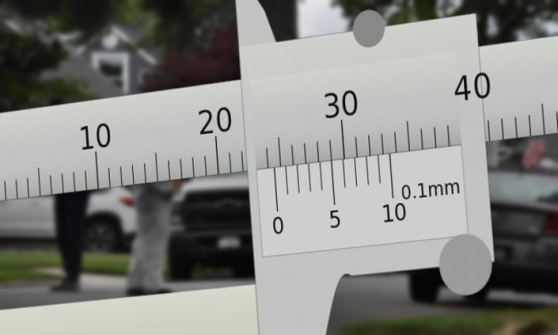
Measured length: 24.5 mm
